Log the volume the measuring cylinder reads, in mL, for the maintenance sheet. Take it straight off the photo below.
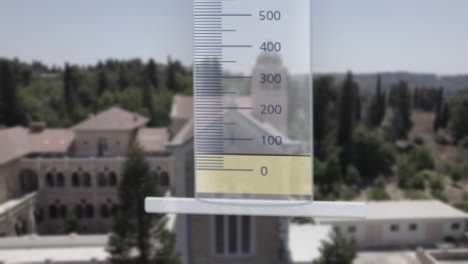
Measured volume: 50 mL
